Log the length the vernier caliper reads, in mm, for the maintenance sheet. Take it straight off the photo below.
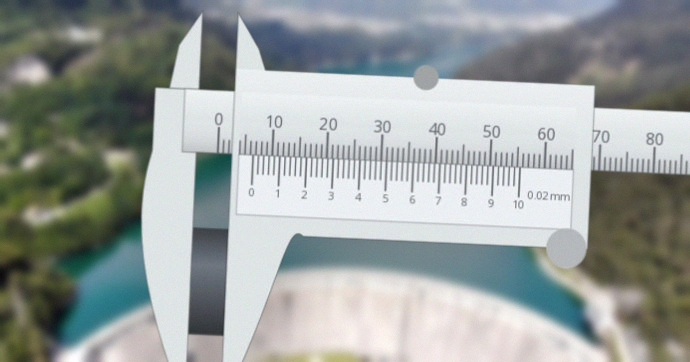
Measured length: 6.5 mm
